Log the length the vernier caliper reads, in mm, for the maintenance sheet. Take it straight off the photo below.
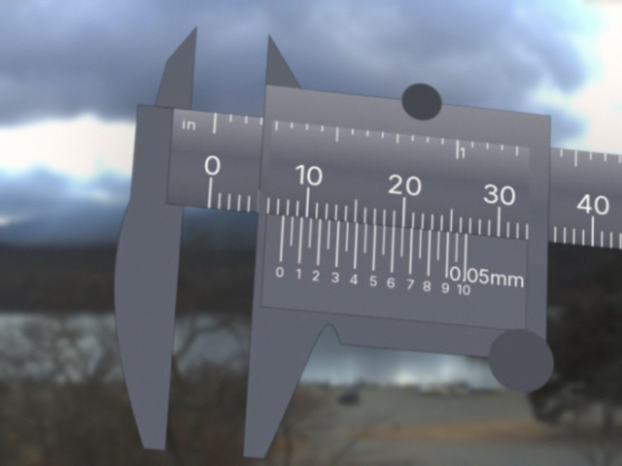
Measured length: 7.6 mm
